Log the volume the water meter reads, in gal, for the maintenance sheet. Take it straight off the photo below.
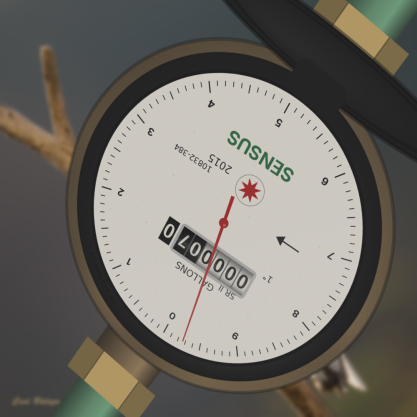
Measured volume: 69.7 gal
